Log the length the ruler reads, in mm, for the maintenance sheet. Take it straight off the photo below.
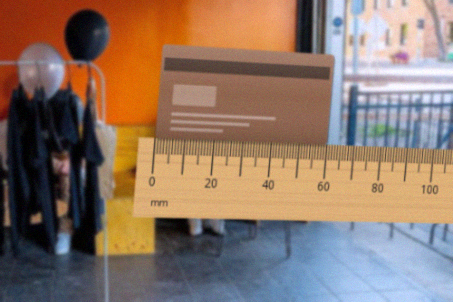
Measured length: 60 mm
